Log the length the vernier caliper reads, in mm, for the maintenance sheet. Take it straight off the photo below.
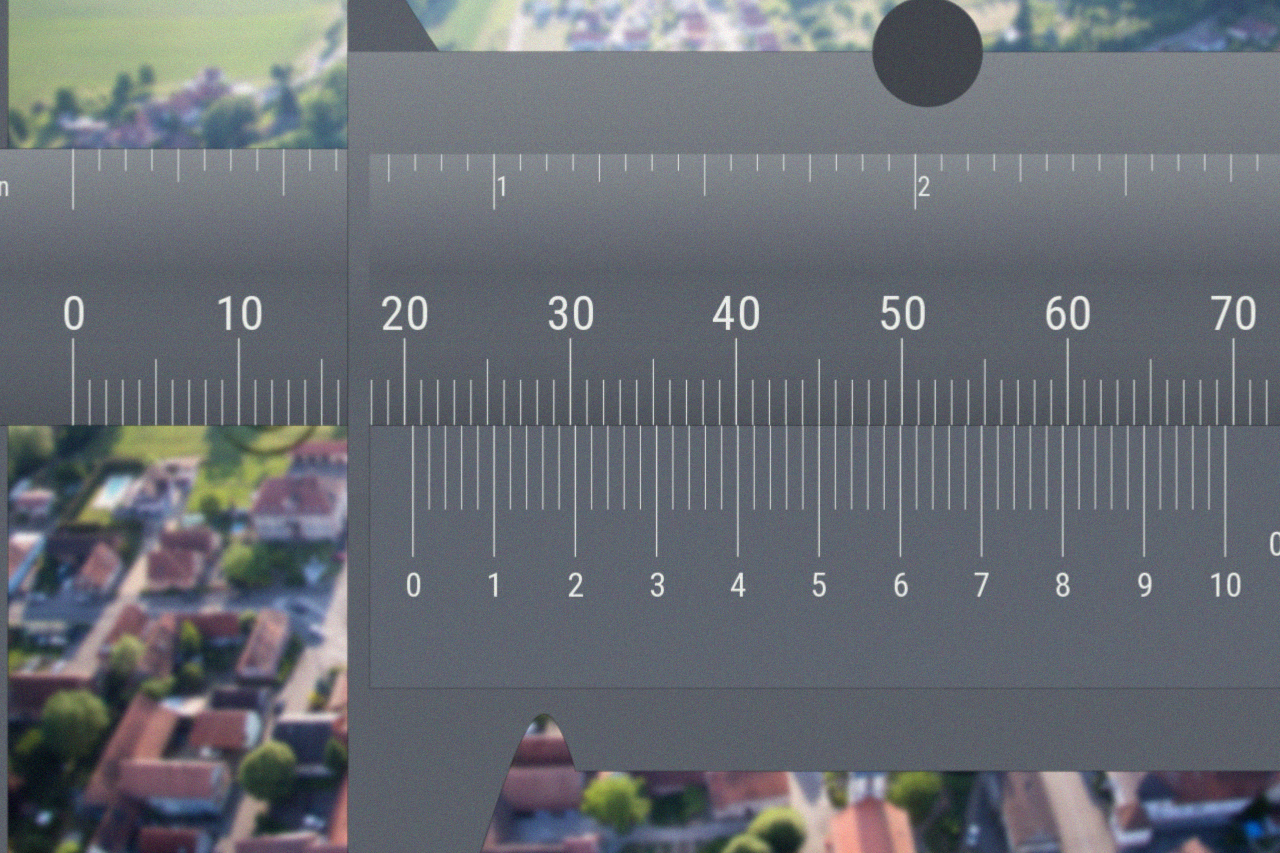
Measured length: 20.5 mm
